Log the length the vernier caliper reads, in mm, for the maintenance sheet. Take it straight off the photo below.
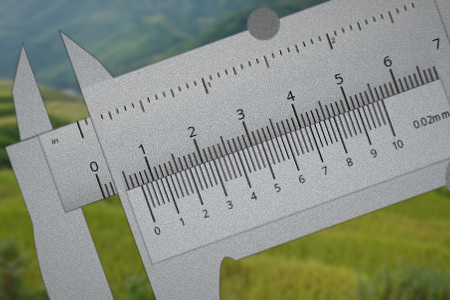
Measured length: 7.5 mm
